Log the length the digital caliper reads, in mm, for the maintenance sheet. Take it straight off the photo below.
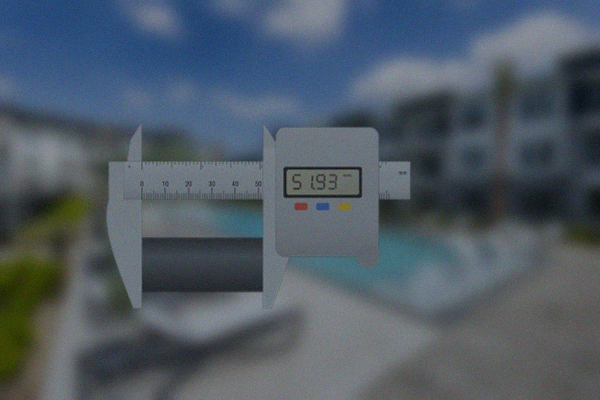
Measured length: 51.93 mm
